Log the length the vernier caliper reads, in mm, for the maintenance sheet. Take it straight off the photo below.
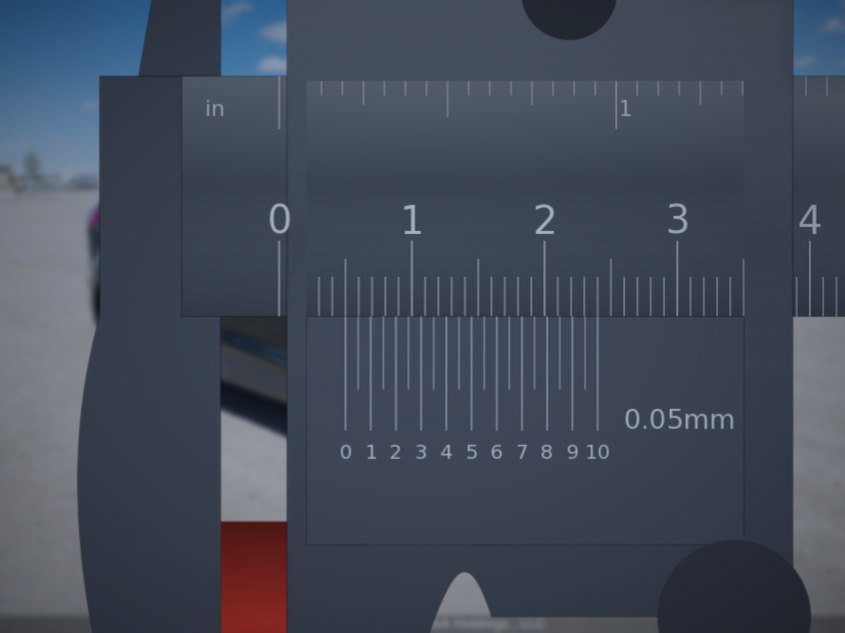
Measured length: 5.0 mm
